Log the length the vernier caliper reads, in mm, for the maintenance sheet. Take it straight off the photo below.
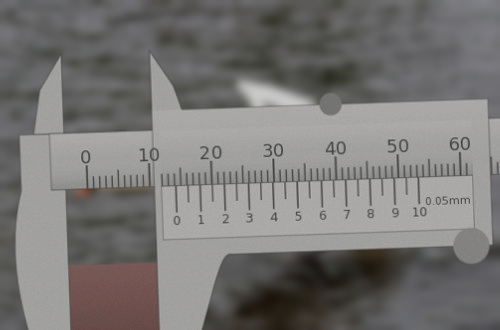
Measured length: 14.2 mm
